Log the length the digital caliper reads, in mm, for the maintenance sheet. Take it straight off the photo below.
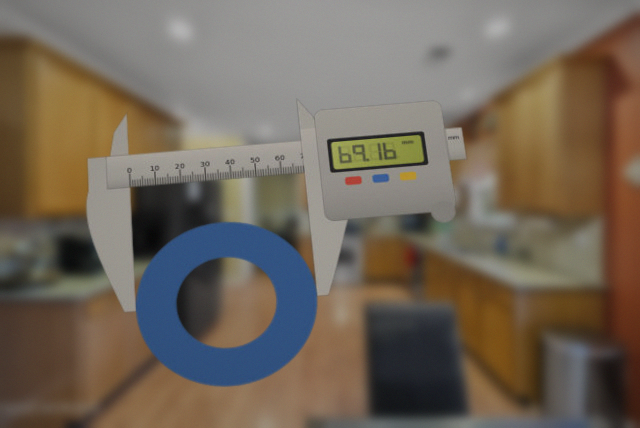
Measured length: 69.16 mm
